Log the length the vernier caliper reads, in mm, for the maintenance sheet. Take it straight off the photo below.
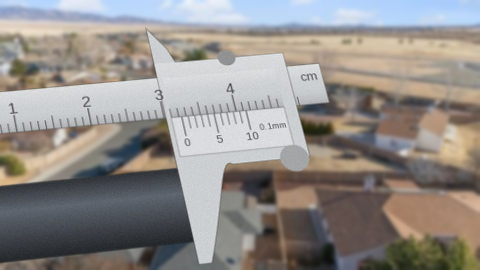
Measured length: 32.4 mm
